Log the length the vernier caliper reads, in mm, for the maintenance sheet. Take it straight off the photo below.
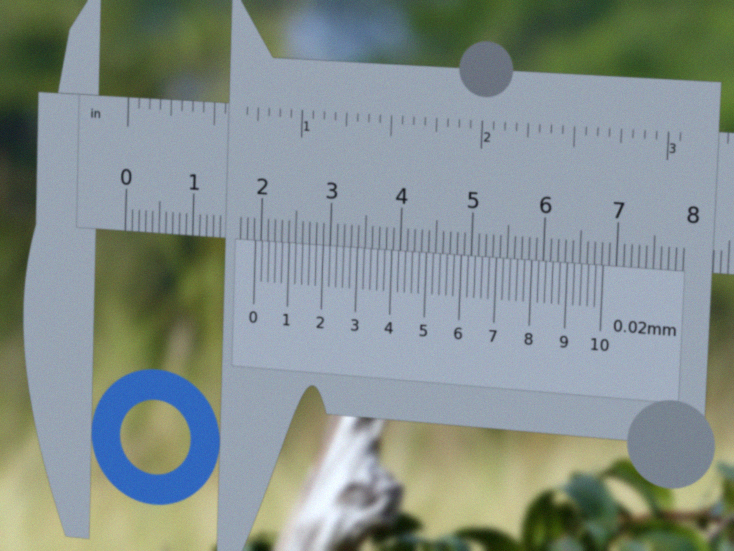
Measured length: 19.2 mm
